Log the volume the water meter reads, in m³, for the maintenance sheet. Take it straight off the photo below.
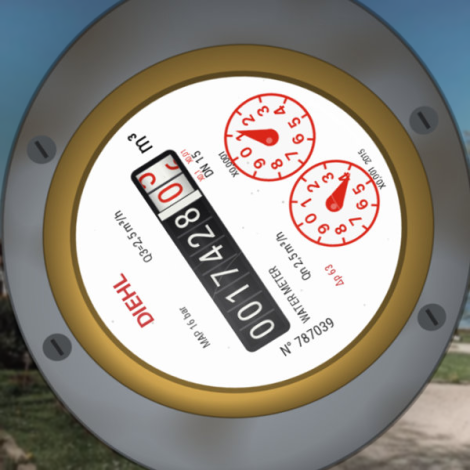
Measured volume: 17428.0541 m³
